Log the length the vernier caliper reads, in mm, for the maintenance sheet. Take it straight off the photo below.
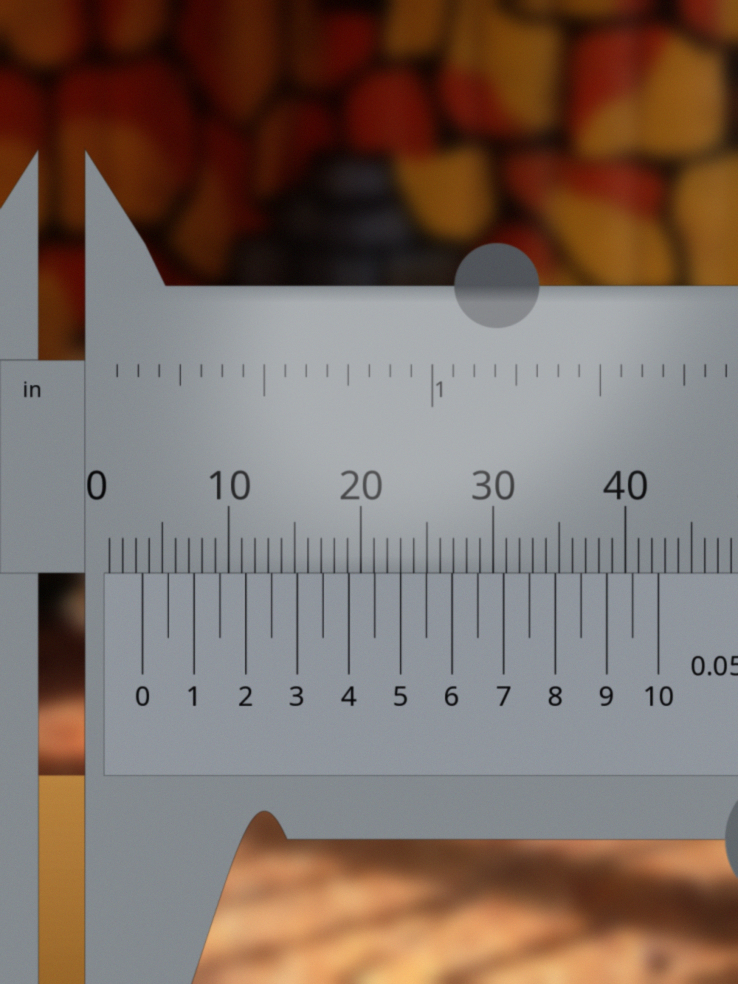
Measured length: 3.5 mm
